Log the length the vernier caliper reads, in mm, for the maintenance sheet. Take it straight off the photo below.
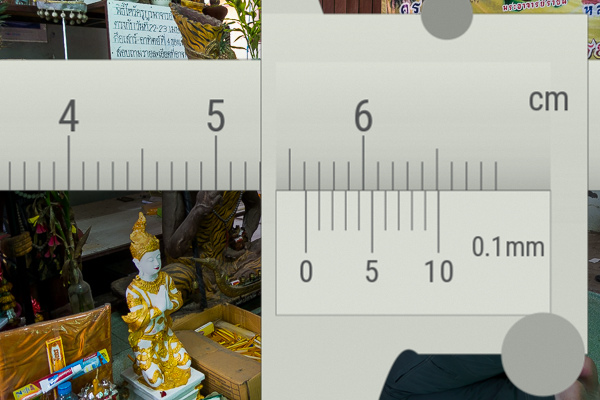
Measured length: 56.1 mm
